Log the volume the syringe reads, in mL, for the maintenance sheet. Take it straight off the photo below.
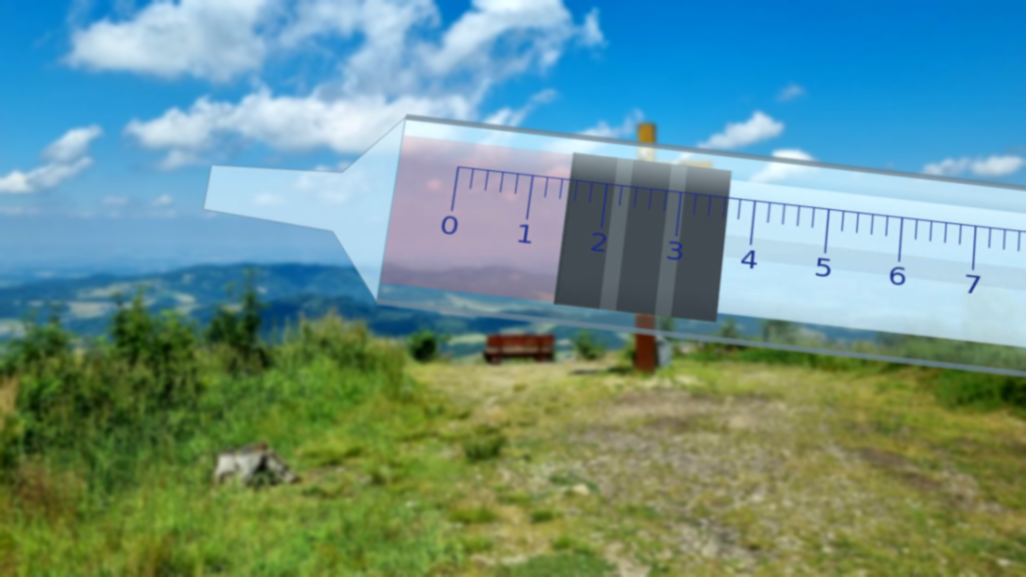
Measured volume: 1.5 mL
